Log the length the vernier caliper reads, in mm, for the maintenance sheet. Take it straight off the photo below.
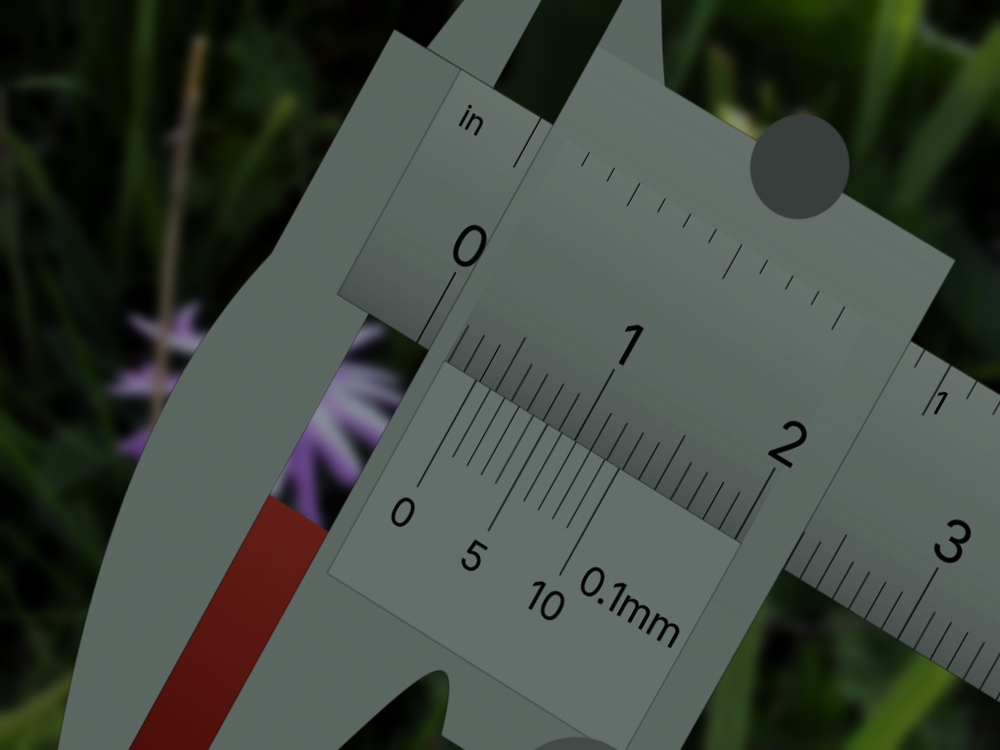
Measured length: 3.8 mm
